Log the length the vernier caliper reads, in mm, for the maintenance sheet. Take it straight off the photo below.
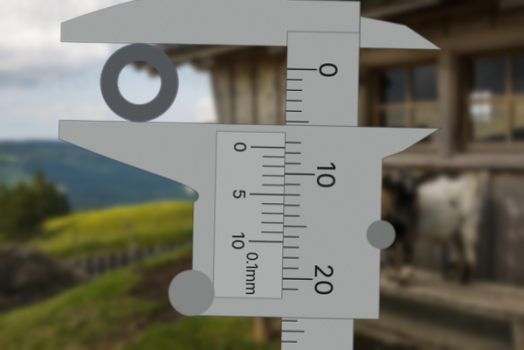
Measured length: 7.5 mm
